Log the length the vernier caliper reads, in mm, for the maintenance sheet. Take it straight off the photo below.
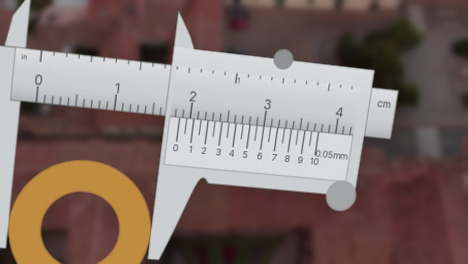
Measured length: 18.6 mm
